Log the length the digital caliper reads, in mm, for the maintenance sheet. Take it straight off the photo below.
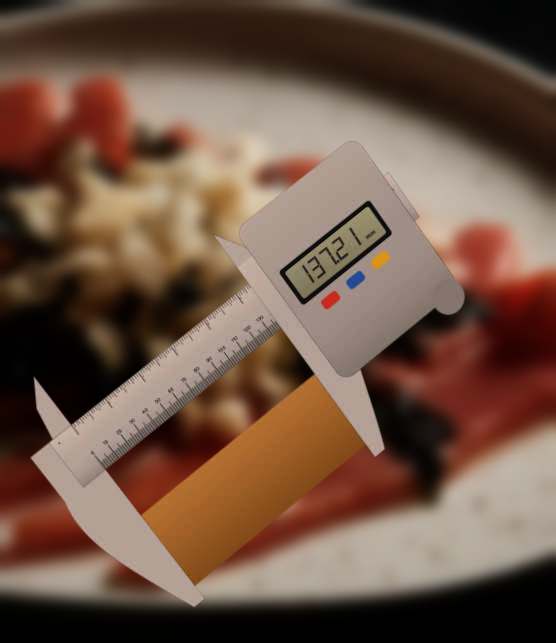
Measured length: 137.21 mm
